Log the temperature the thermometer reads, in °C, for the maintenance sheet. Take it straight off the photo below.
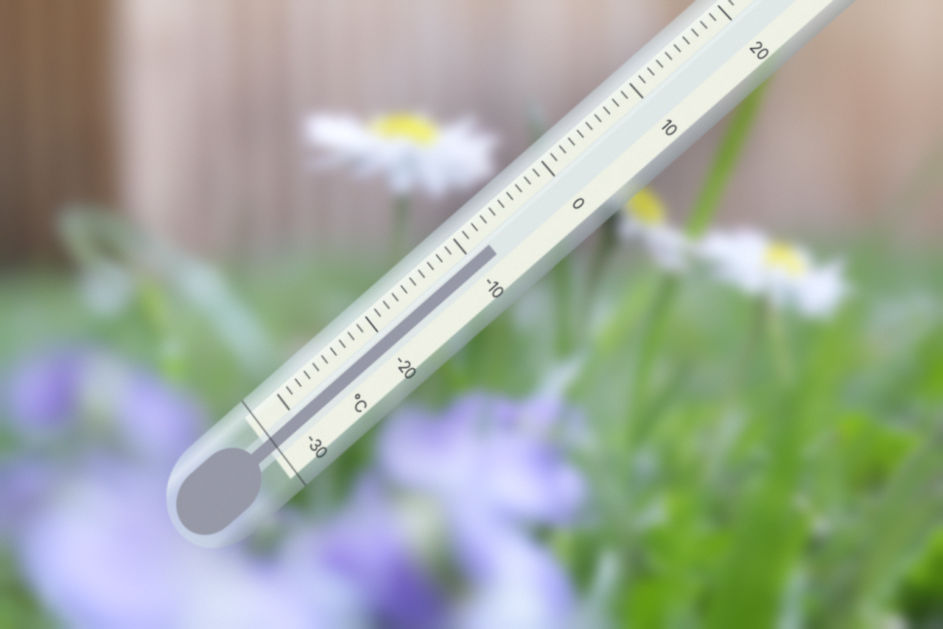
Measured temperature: -8 °C
